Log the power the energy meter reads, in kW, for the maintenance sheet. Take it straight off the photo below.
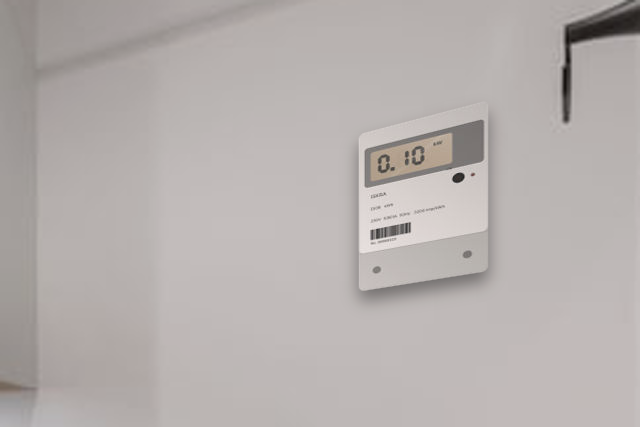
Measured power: 0.10 kW
